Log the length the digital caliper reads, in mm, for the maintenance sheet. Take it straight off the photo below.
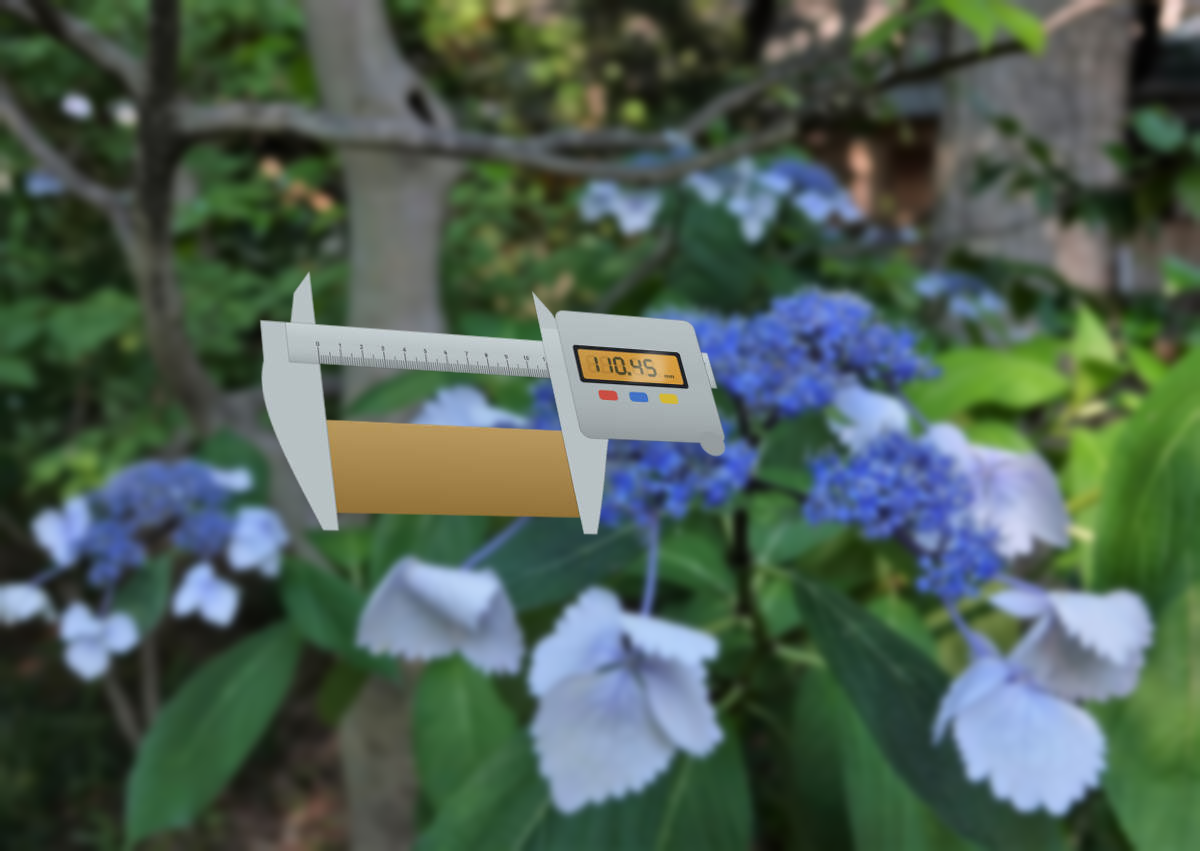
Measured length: 110.45 mm
